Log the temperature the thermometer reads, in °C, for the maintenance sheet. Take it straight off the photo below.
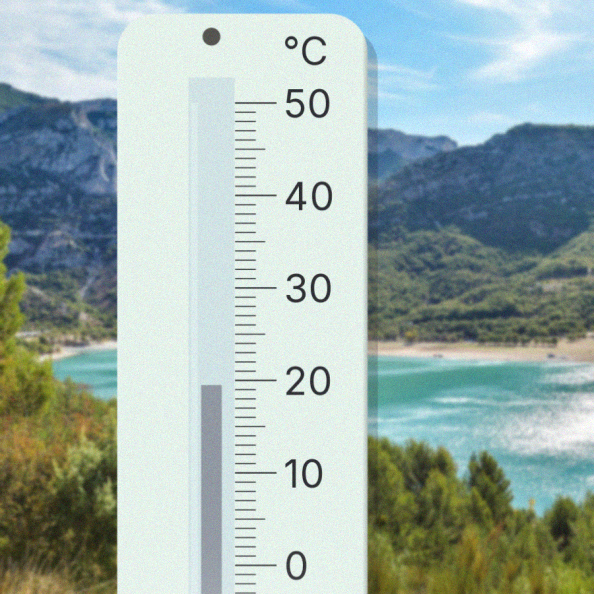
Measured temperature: 19.5 °C
